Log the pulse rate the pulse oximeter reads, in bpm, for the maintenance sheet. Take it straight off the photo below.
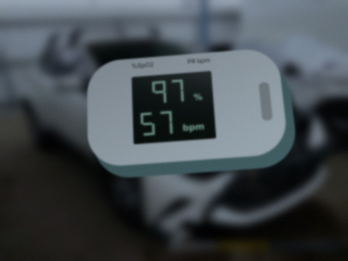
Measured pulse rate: 57 bpm
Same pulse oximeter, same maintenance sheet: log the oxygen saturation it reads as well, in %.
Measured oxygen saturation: 97 %
